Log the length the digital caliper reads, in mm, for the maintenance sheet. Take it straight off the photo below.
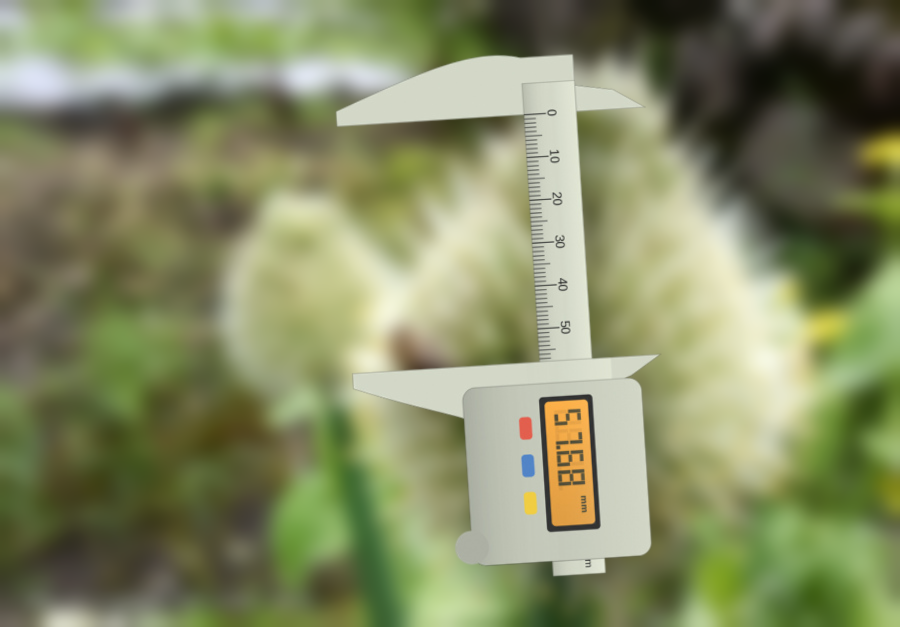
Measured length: 57.68 mm
